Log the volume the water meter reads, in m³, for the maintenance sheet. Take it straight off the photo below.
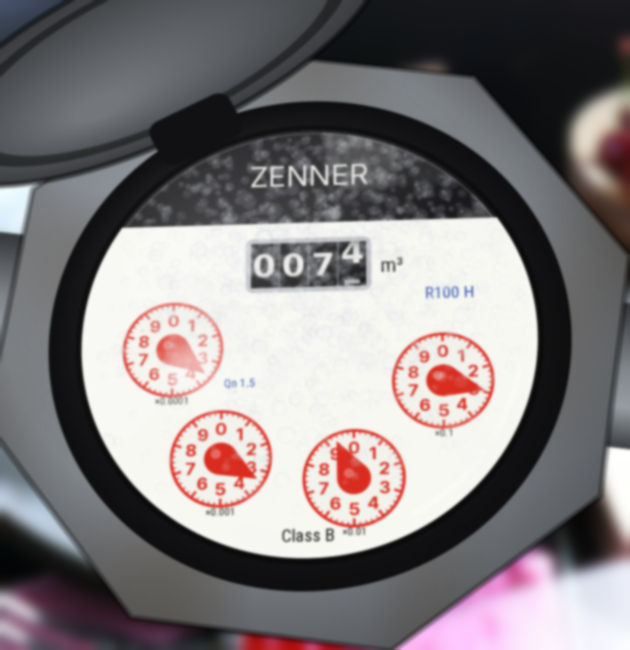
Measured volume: 74.2933 m³
